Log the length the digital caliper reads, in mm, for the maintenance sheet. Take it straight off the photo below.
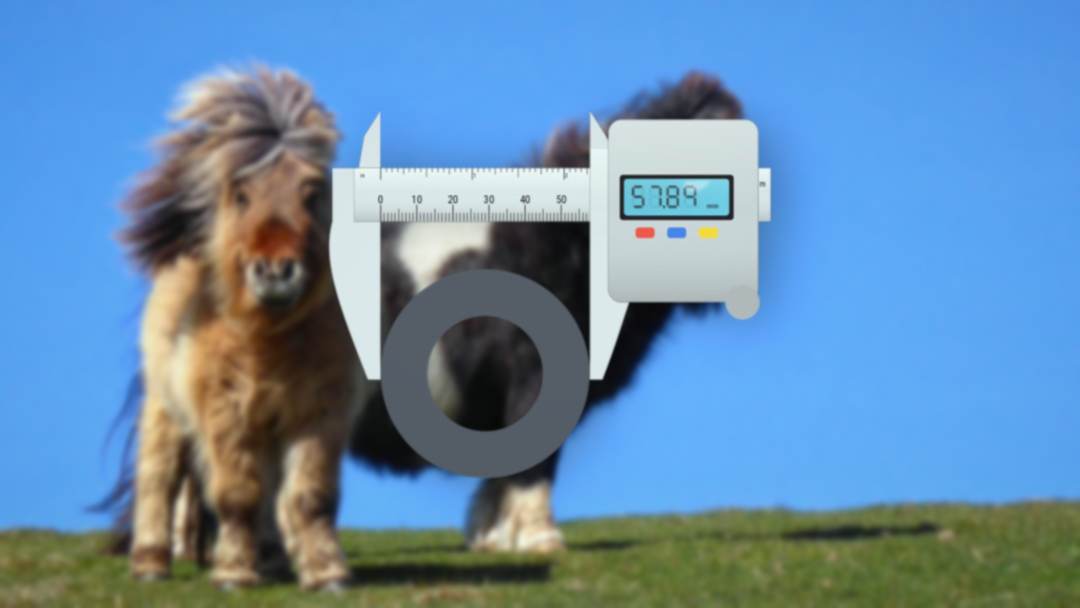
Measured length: 57.89 mm
